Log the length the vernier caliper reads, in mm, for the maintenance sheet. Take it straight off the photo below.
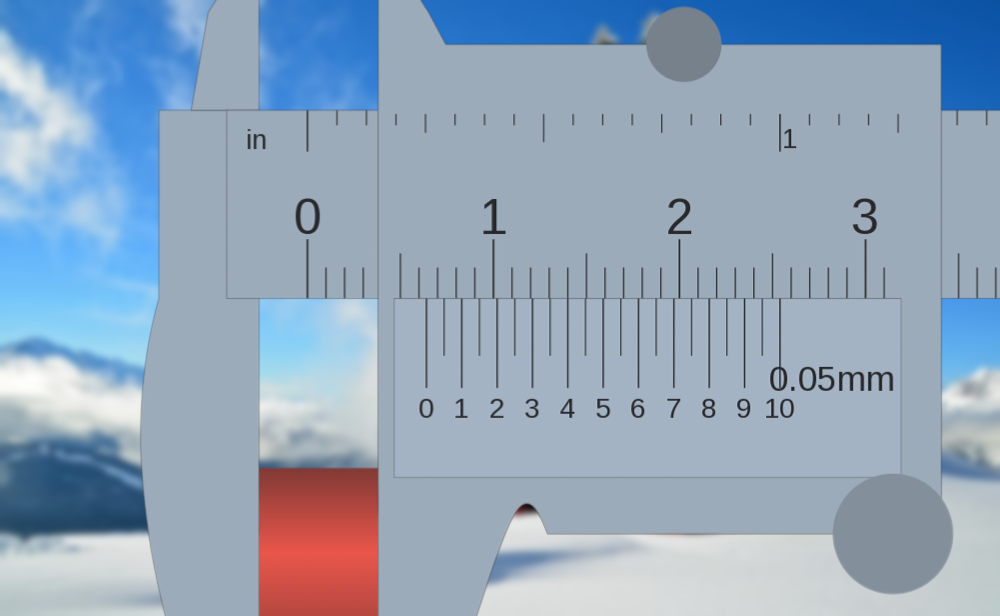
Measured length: 6.4 mm
